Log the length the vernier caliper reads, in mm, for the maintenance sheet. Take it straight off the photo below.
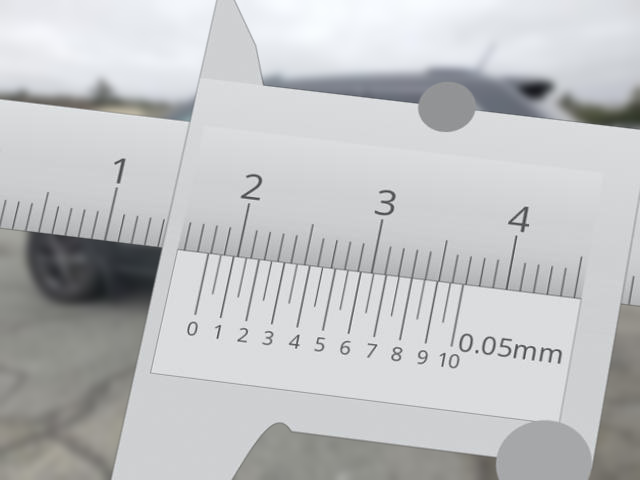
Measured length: 17.8 mm
